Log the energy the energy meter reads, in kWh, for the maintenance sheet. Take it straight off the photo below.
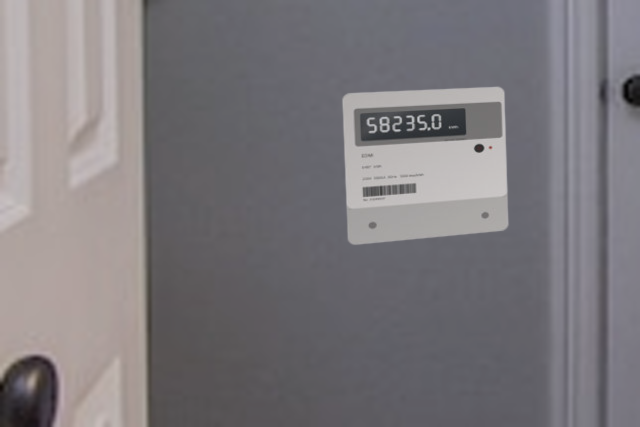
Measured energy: 58235.0 kWh
